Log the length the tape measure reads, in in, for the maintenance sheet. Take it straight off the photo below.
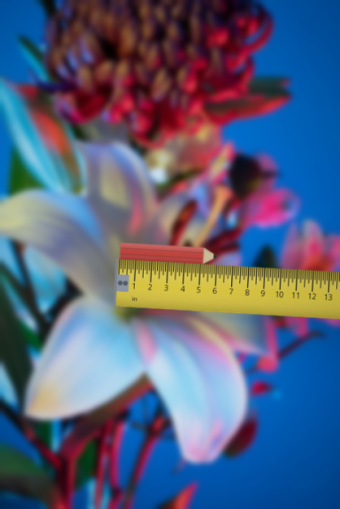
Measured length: 6 in
